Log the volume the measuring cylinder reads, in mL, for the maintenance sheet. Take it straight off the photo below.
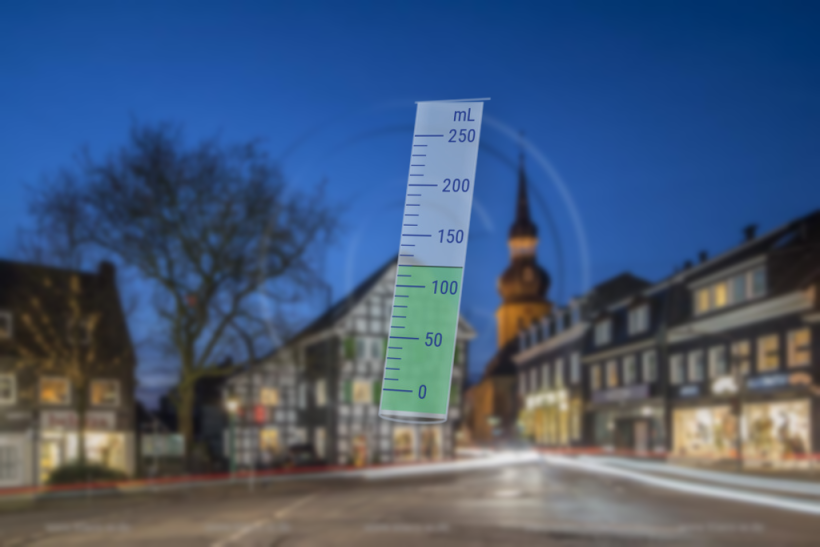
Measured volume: 120 mL
